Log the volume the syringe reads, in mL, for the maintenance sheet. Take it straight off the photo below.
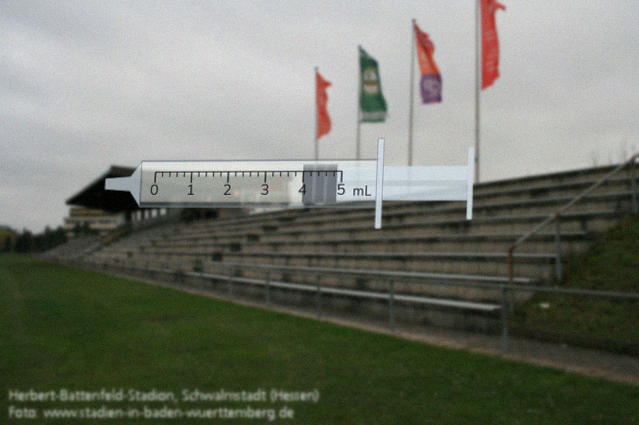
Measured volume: 4 mL
